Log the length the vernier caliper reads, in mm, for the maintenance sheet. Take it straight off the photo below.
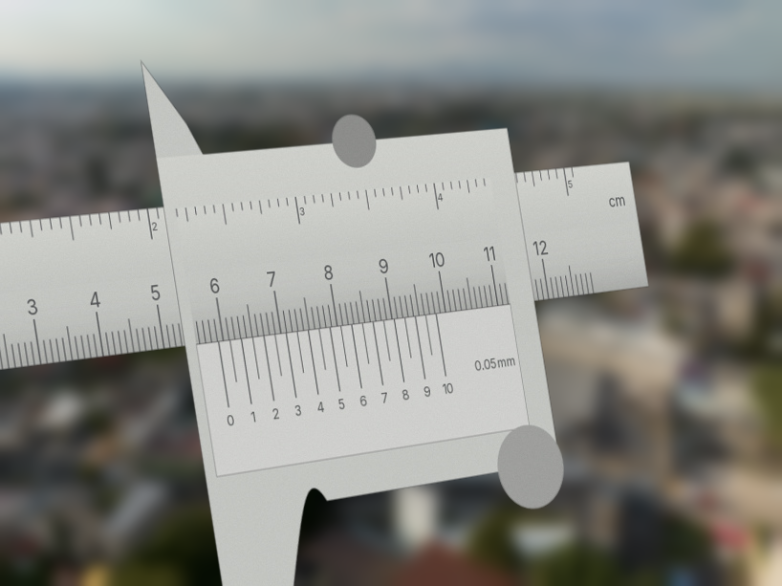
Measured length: 59.2 mm
